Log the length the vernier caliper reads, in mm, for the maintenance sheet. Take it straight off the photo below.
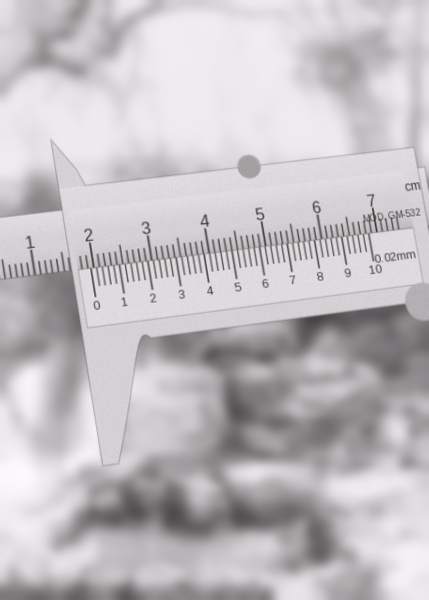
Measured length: 19.5 mm
